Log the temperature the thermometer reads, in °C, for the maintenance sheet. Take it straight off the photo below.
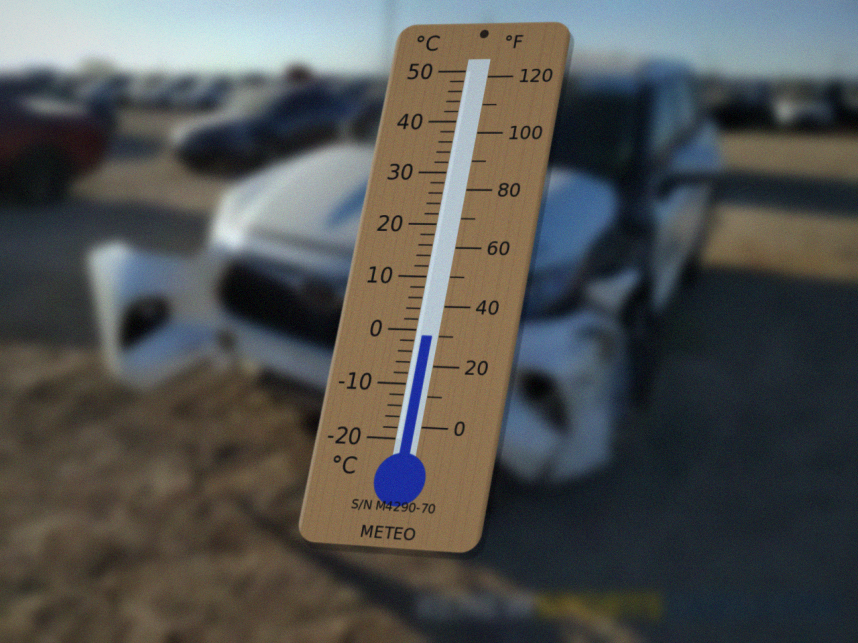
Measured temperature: -1 °C
